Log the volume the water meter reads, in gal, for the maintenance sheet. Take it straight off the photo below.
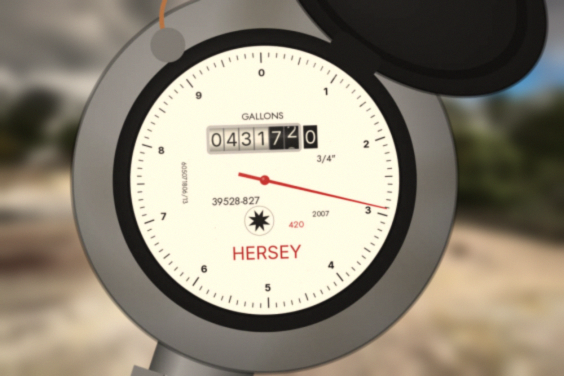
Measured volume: 431722.9 gal
